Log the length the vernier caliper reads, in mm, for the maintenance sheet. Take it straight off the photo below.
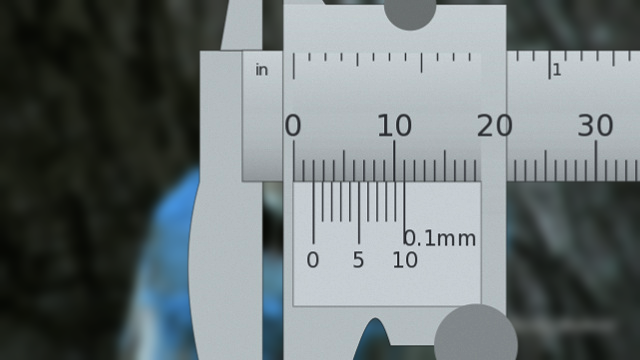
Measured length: 2.0 mm
